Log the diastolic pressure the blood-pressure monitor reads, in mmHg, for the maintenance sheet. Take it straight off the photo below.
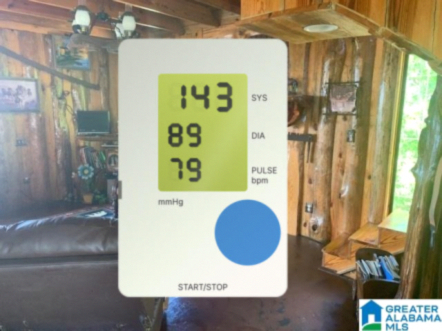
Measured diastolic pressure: 89 mmHg
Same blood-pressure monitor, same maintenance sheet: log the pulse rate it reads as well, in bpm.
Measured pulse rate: 79 bpm
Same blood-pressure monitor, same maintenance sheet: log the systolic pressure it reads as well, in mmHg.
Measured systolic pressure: 143 mmHg
